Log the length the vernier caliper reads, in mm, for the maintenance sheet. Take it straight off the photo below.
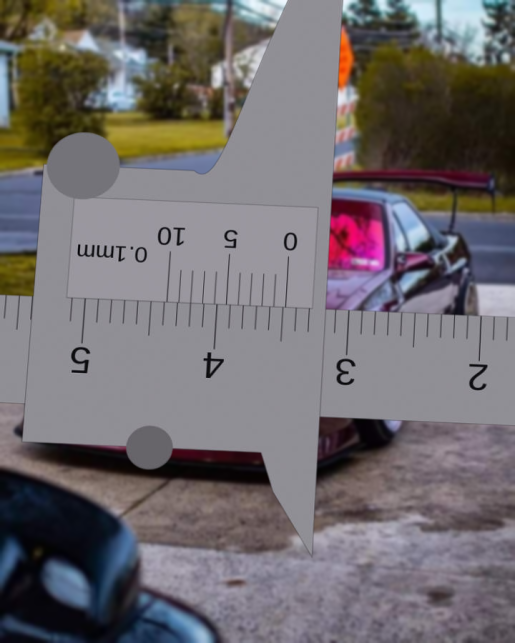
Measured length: 34.8 mm
